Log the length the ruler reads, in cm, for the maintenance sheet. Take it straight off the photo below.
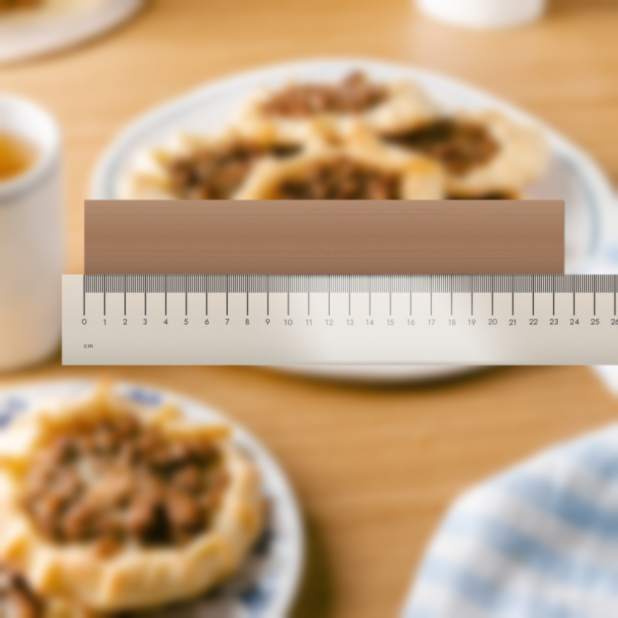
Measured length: 23.5 cm
